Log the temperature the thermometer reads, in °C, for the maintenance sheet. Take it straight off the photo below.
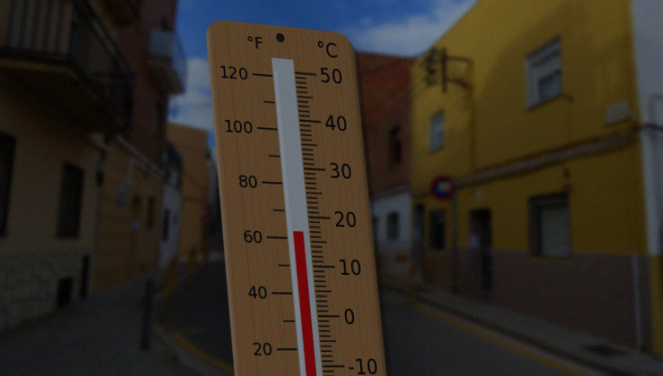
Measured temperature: 17 °C
